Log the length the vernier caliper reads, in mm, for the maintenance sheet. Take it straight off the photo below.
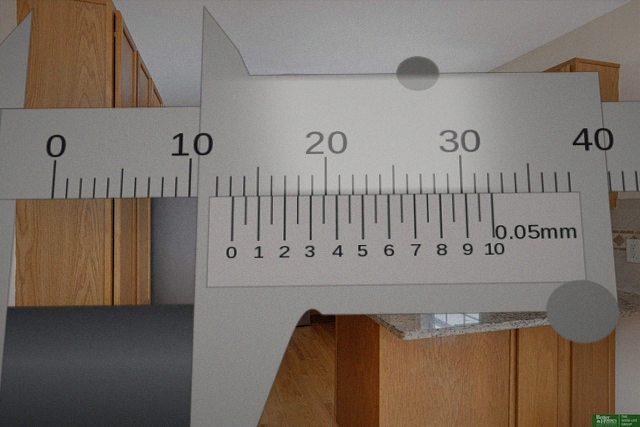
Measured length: 13.2 mm
